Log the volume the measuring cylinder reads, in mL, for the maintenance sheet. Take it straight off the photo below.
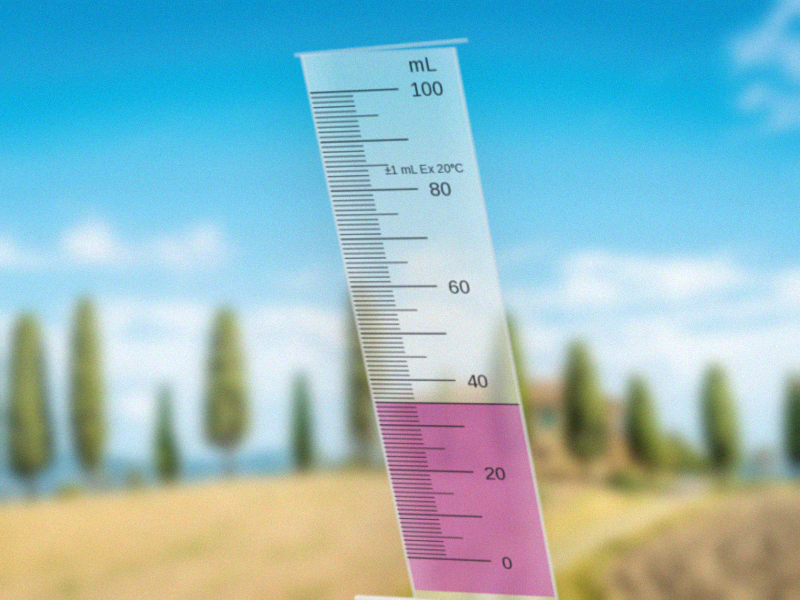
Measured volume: 35 mL
